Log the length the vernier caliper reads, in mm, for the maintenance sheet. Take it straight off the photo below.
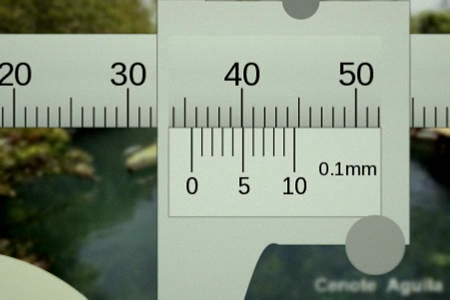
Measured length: 35.6 mm
